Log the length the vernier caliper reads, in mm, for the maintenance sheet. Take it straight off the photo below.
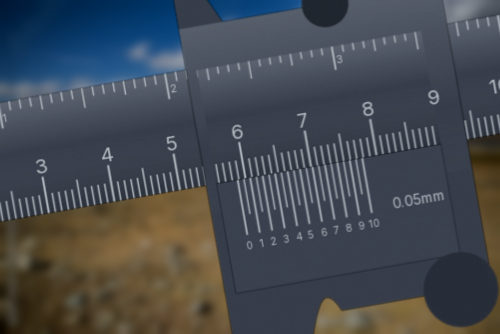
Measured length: 58.8 mm
